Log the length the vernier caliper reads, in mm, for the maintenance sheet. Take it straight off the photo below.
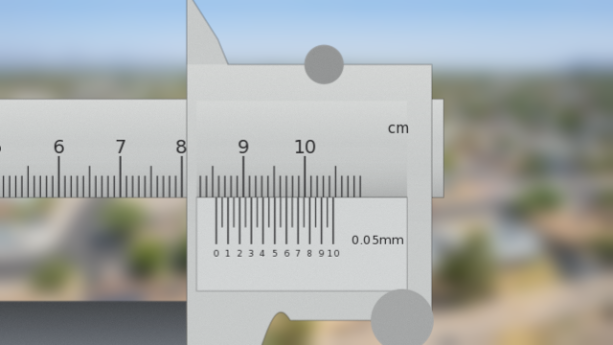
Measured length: 85.6 mm
